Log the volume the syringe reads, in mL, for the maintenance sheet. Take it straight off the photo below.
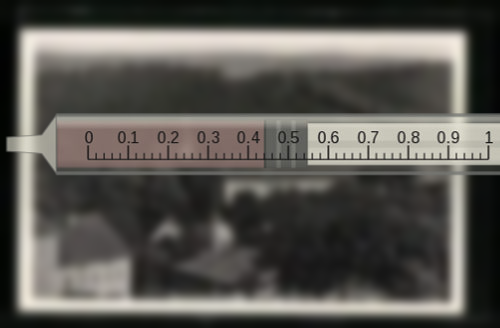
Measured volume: 0.44 mL
